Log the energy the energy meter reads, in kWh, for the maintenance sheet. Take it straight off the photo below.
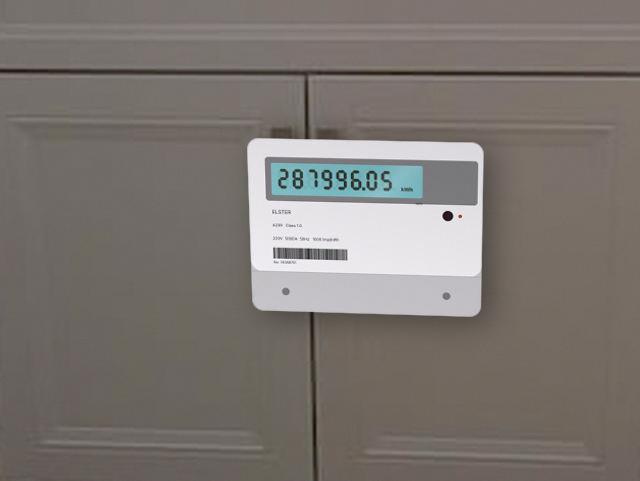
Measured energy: 287996.05 kWh
